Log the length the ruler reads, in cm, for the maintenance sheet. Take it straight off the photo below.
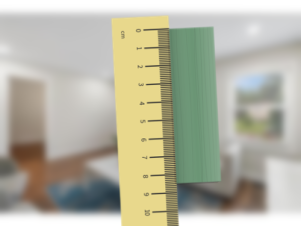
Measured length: 8.5 cm
